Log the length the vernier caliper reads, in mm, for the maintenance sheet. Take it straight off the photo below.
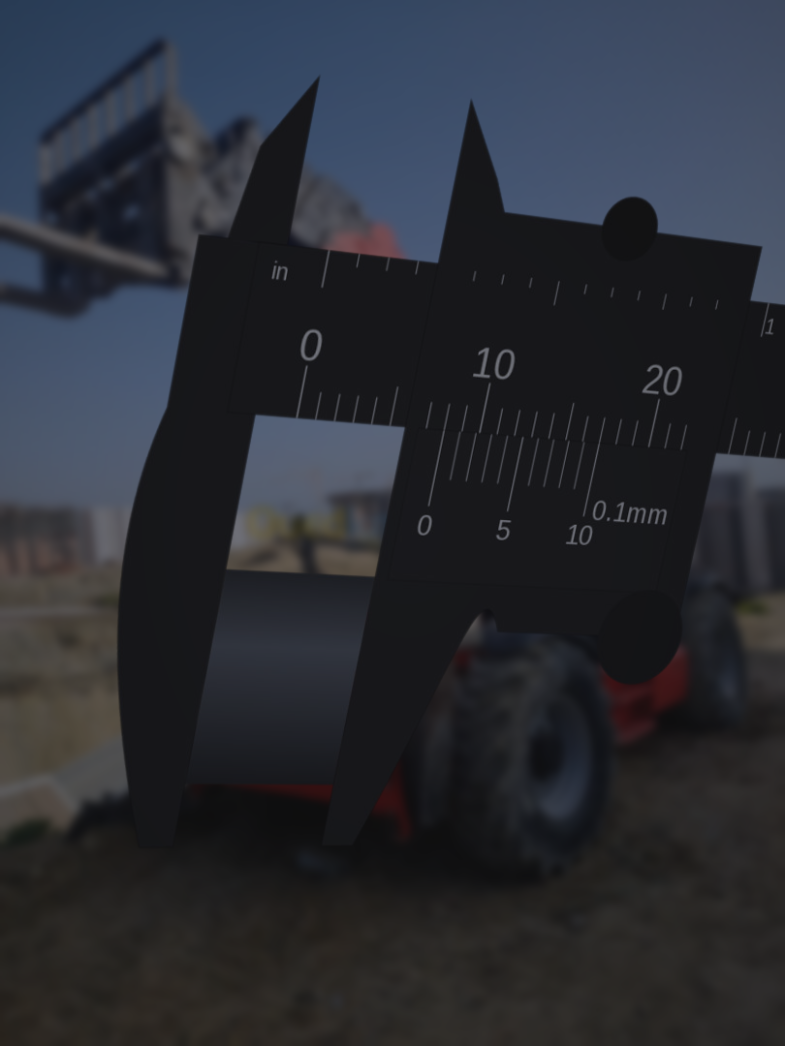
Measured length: 8.0 mm
